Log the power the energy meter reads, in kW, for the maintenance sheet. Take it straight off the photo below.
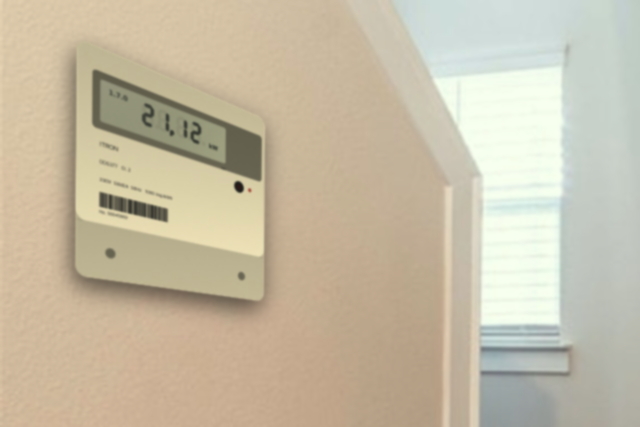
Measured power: 21.12 kW
